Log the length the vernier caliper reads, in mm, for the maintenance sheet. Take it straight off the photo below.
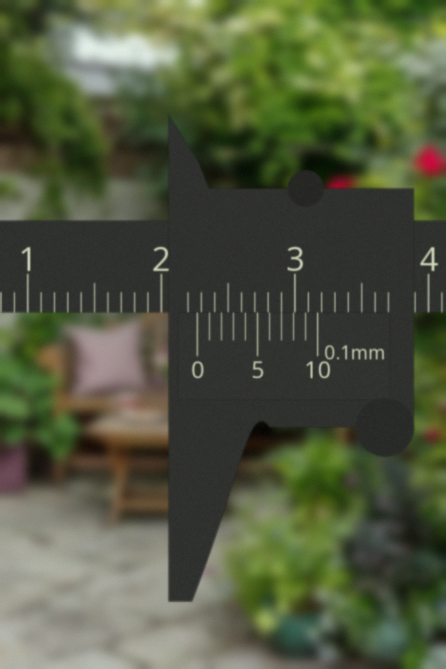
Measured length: 22.7 mm
